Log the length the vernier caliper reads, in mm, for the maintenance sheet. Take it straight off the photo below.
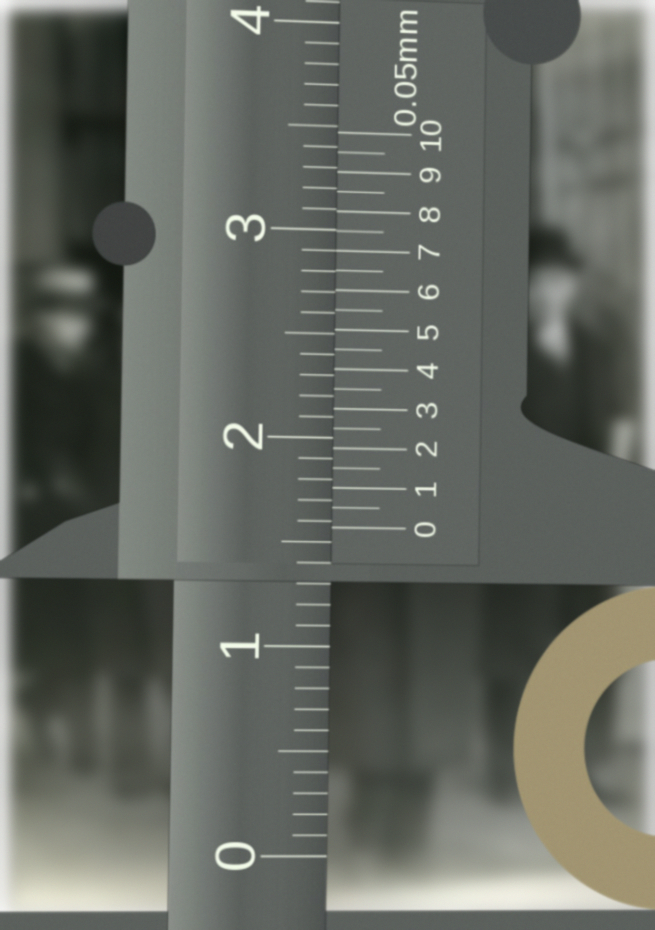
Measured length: 15.7 mm
